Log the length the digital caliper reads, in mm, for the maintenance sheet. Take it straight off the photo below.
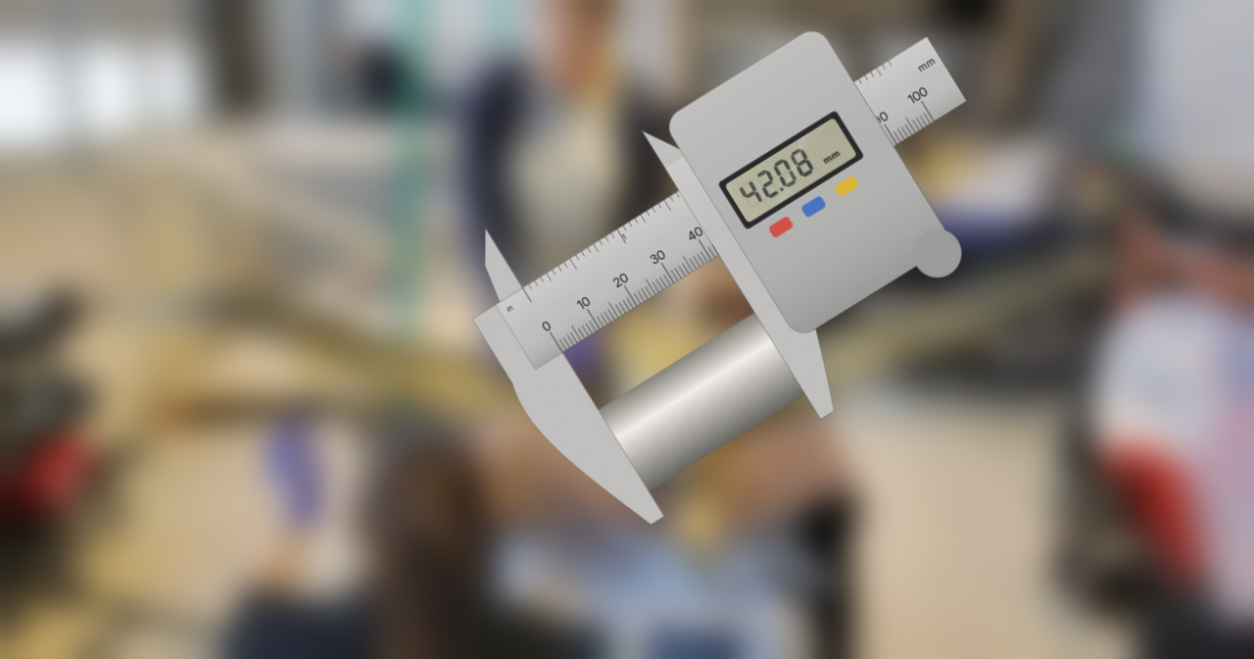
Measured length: 42.08 mm
